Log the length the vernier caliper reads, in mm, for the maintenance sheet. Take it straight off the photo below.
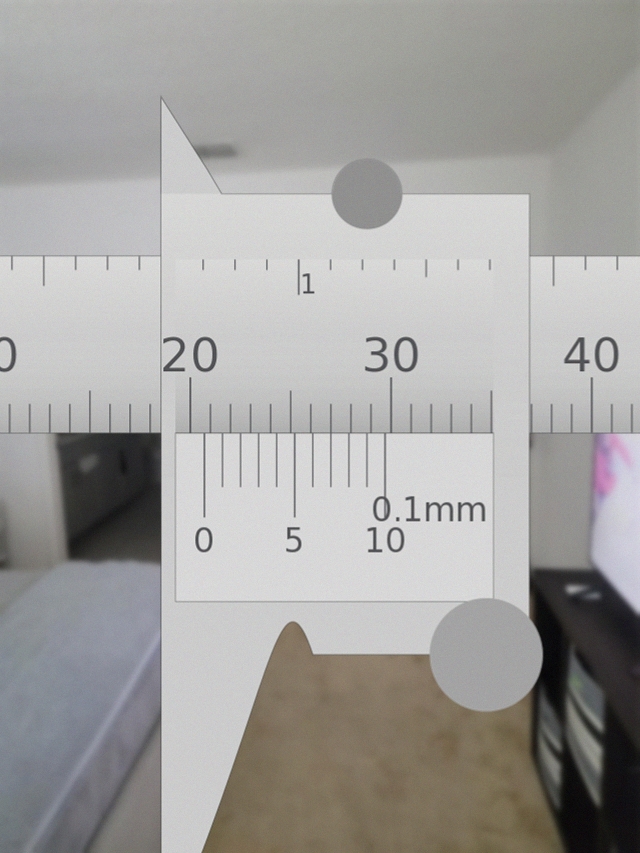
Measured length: 20.7 mm
